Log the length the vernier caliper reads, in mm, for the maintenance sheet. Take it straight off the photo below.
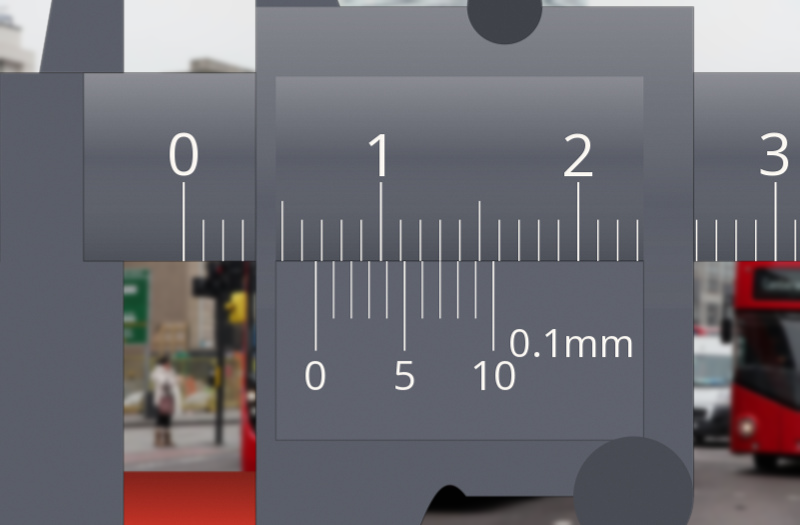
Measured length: 6.7 mm
